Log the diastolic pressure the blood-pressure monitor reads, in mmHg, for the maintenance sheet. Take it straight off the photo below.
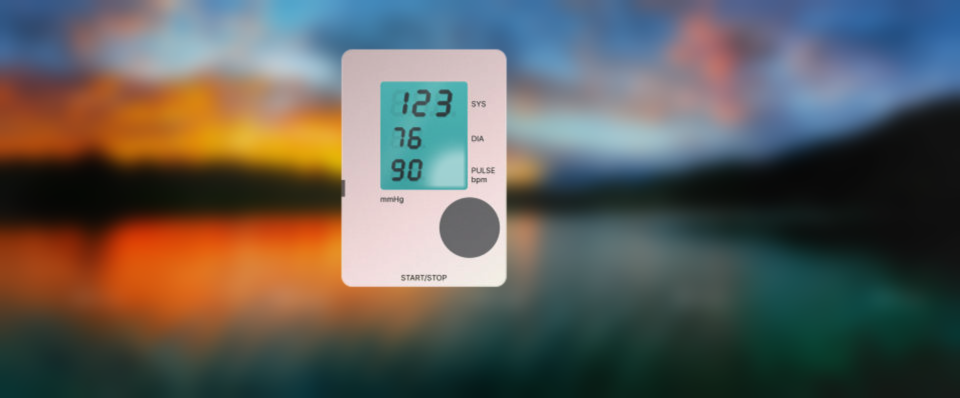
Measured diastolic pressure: 76 mmHg
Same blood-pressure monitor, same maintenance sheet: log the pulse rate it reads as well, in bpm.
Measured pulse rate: 90 bpm
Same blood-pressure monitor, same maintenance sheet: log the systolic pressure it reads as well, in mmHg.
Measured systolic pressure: 123 mmHg
